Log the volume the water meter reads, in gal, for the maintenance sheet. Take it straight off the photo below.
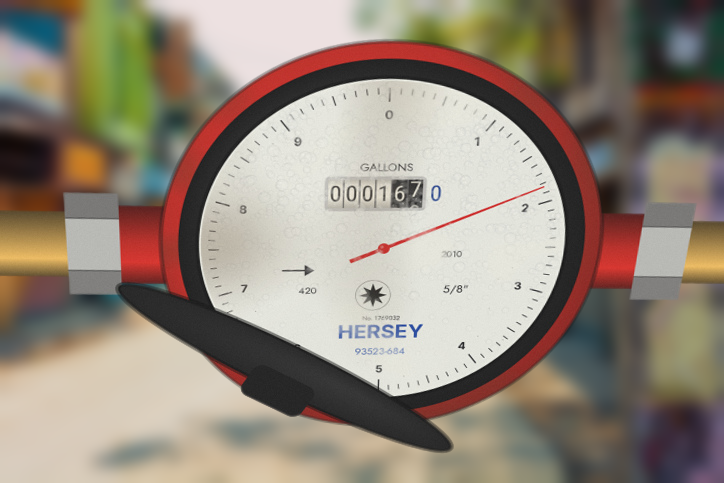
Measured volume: 1671.8 gal
